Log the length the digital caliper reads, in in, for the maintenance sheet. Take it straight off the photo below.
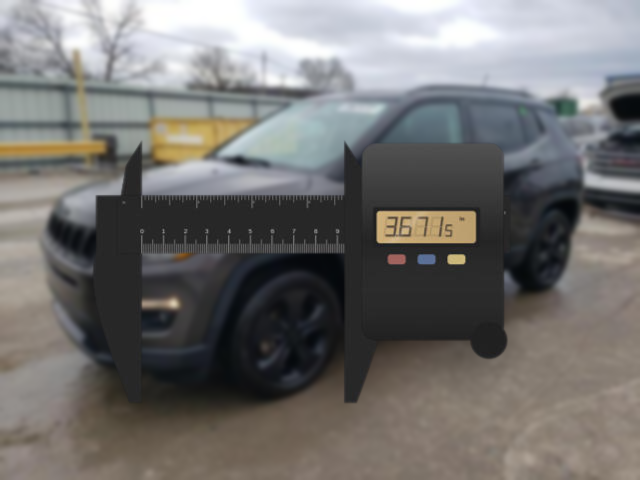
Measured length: 3.6715 in
